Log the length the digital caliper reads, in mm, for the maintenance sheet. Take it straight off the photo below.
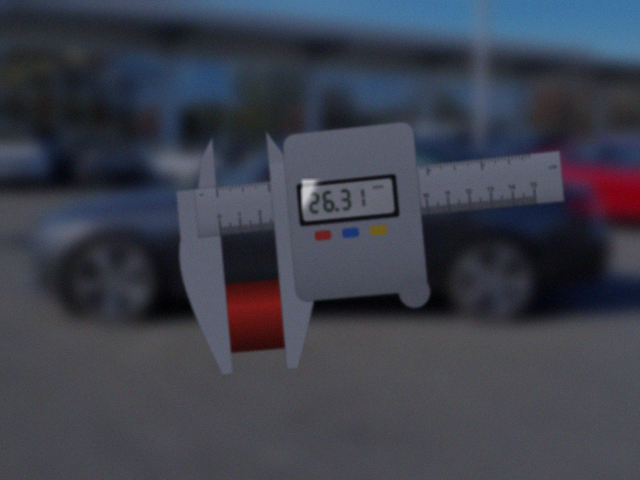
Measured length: 26.31 mm
